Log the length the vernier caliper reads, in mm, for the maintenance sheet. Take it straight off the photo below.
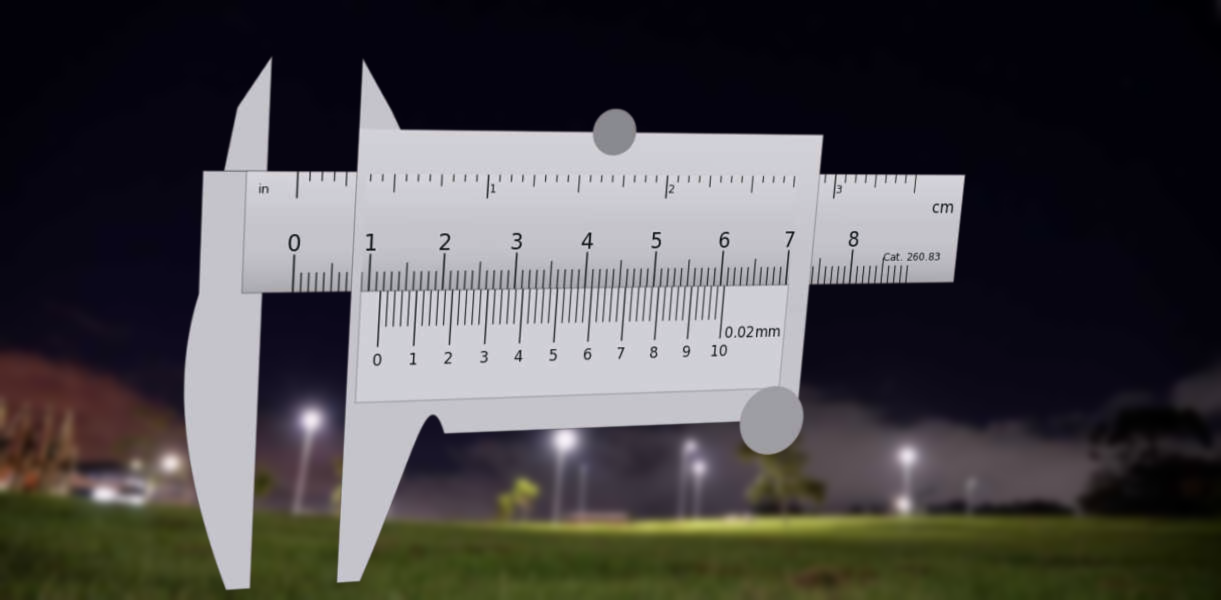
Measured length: 11.6 mm
